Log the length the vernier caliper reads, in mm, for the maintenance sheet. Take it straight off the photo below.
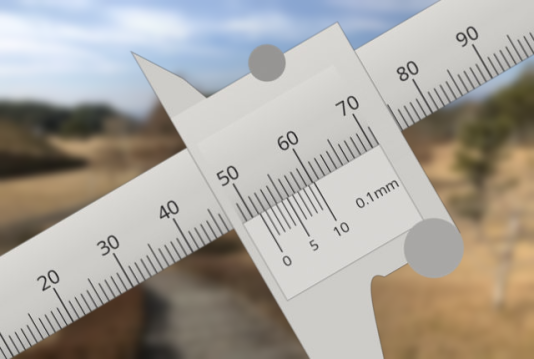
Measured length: 51.2 mm
